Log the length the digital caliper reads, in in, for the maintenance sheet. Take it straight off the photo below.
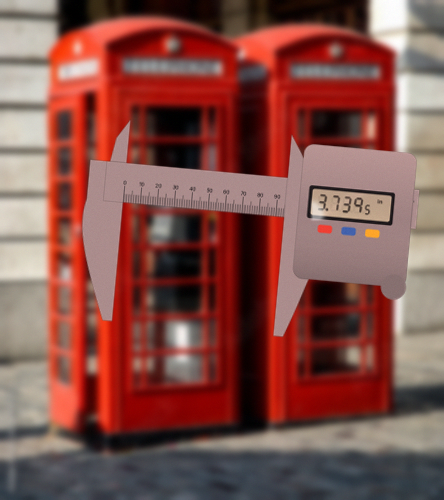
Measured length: 3.7395 in
